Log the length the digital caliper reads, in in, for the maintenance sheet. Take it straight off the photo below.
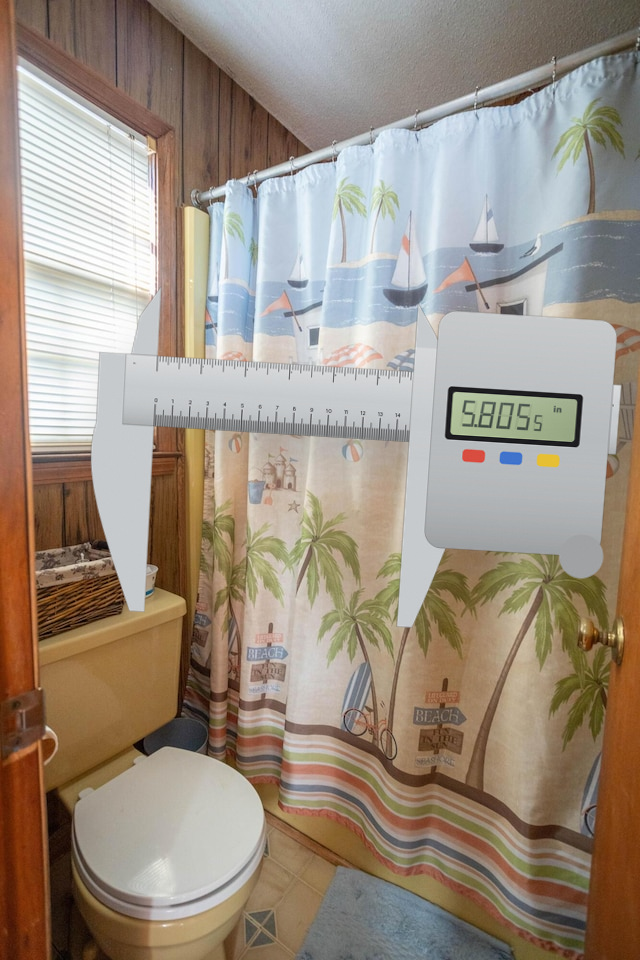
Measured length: 5.8055 in
